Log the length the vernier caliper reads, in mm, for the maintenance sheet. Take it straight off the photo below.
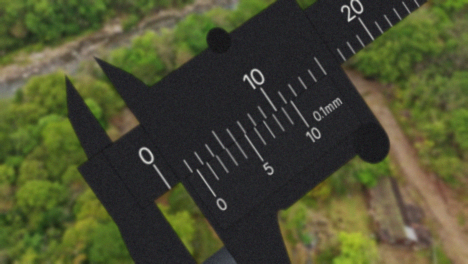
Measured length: 2.4 mm
